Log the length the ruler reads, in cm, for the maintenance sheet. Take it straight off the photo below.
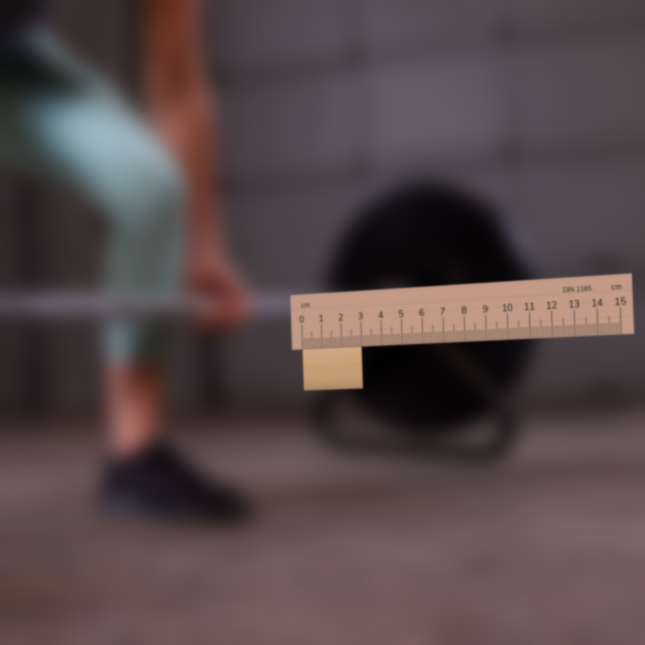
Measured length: 3 cm
